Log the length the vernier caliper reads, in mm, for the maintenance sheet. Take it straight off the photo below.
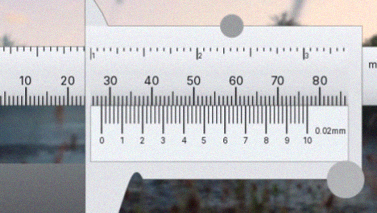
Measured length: 28.0 mm
